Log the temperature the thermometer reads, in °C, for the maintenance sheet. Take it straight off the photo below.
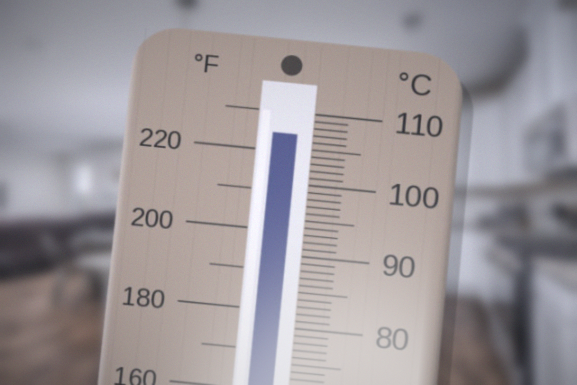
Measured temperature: 107 °C
